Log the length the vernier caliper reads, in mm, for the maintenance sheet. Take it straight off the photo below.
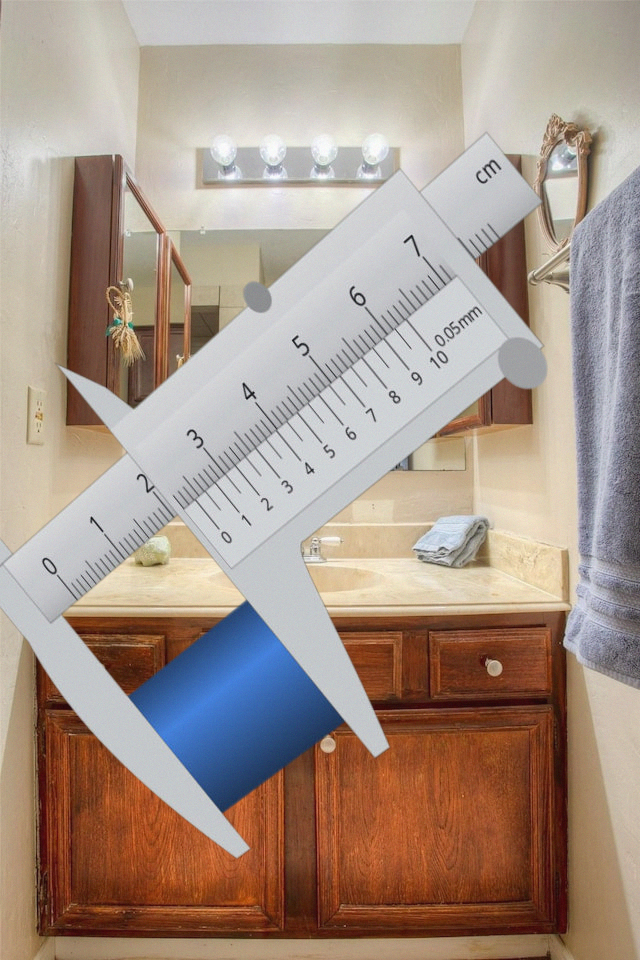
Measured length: 24.2 mm
